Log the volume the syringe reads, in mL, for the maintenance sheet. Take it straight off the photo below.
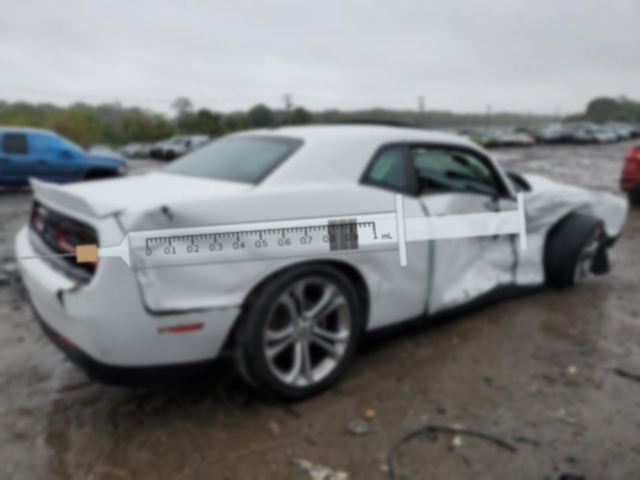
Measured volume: 0.8 mL
